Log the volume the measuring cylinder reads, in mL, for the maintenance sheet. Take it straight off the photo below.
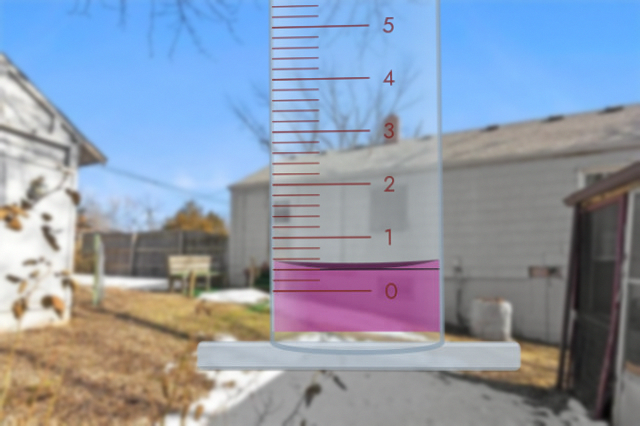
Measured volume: 0.4 mL
